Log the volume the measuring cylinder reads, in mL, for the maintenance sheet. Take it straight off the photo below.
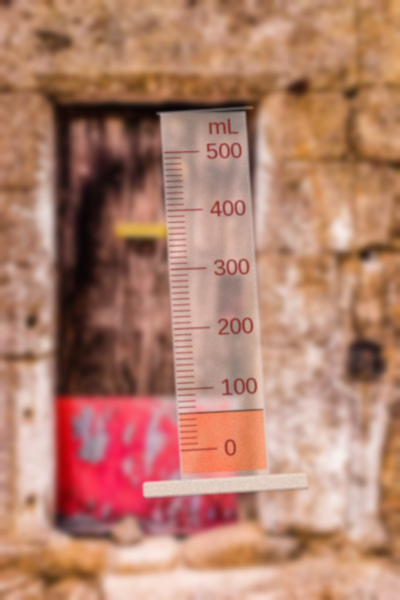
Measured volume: 60 mL
